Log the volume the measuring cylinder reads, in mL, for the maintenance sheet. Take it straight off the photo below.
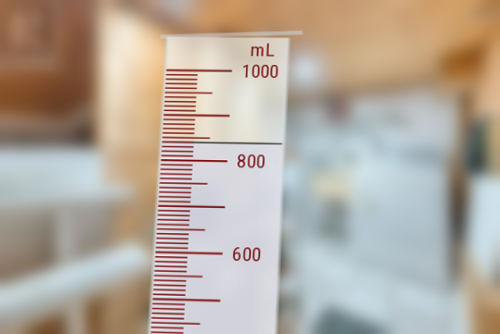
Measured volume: 840 mL
